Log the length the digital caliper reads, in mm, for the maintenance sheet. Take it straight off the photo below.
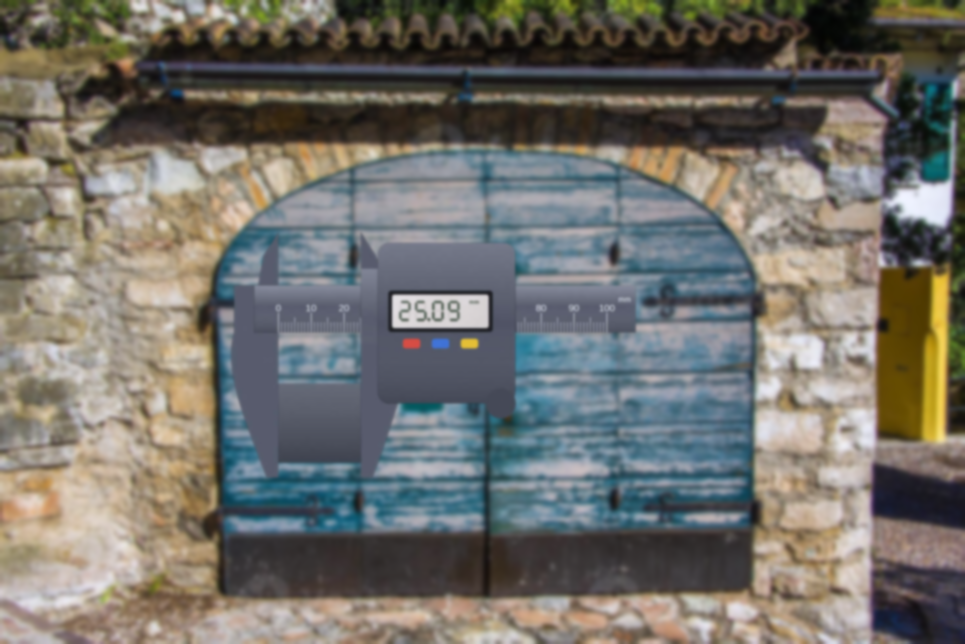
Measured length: 25.09 mm
